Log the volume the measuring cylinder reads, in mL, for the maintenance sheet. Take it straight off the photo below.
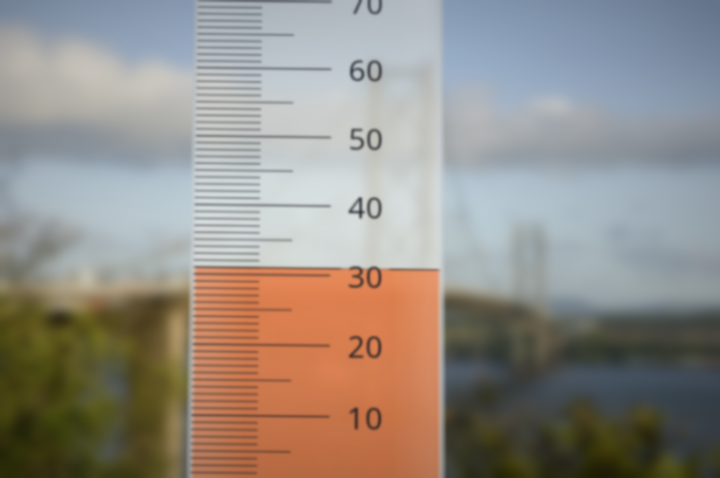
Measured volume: 31 mL
